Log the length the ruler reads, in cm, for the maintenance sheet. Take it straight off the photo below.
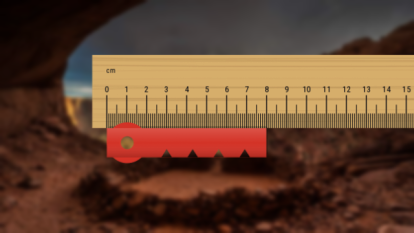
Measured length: 8 cm
